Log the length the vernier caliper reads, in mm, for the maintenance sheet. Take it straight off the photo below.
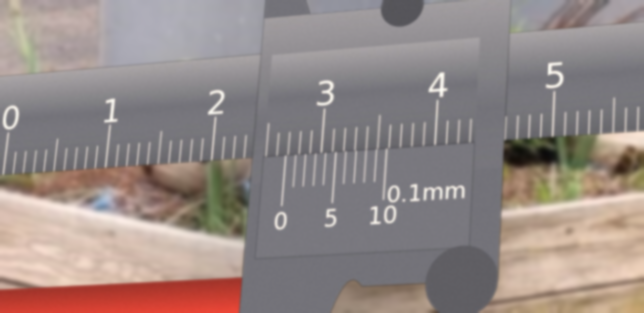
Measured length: 26.8 mm
